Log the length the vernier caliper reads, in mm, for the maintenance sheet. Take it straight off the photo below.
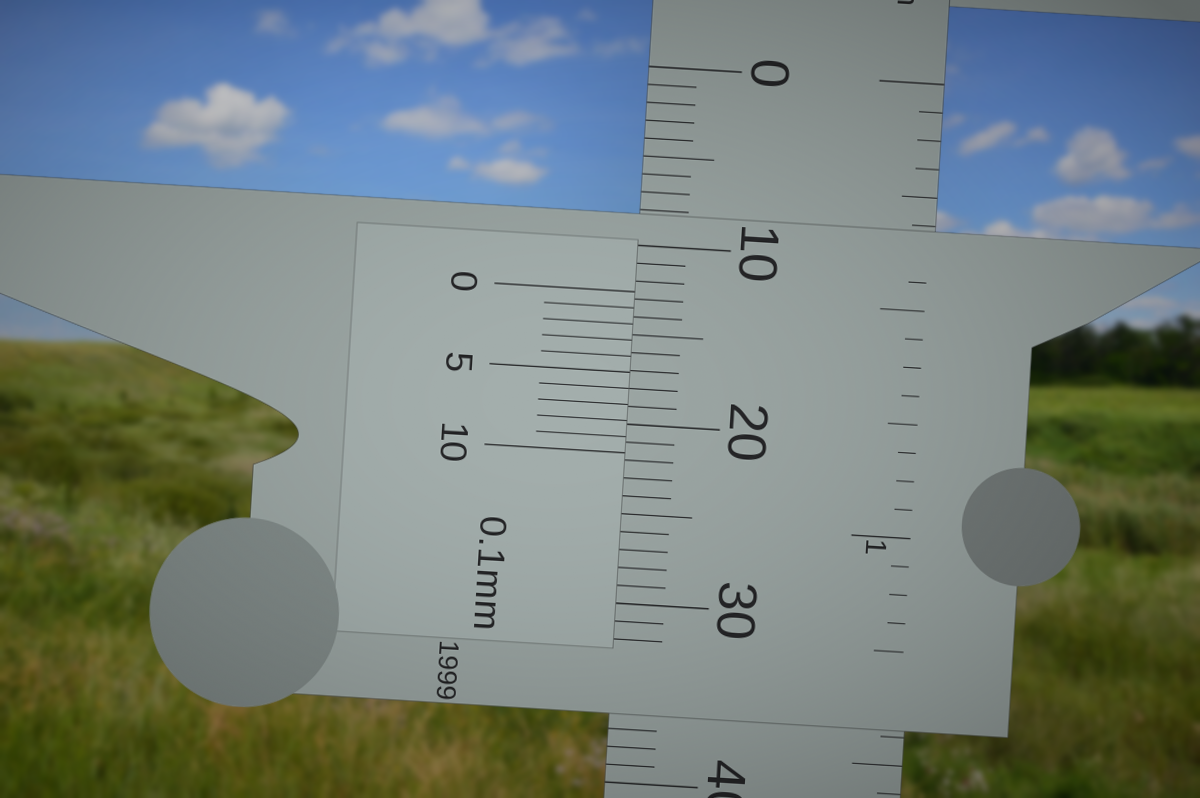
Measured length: 12.6 mm
